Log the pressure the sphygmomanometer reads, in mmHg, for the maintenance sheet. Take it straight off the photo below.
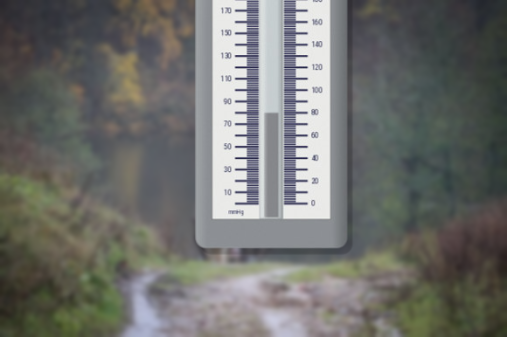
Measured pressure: 80 mmHg
